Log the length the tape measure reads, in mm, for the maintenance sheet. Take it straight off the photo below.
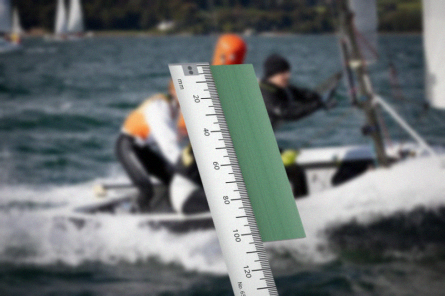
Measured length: 105 mm
